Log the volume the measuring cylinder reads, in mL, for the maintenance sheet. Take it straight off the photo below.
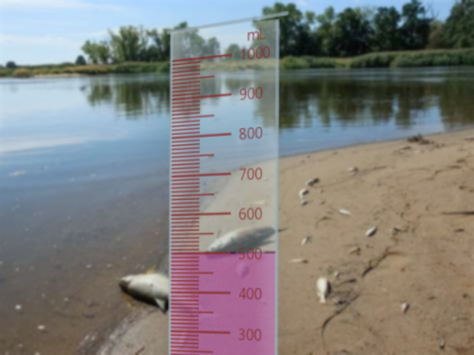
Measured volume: 500 mL
